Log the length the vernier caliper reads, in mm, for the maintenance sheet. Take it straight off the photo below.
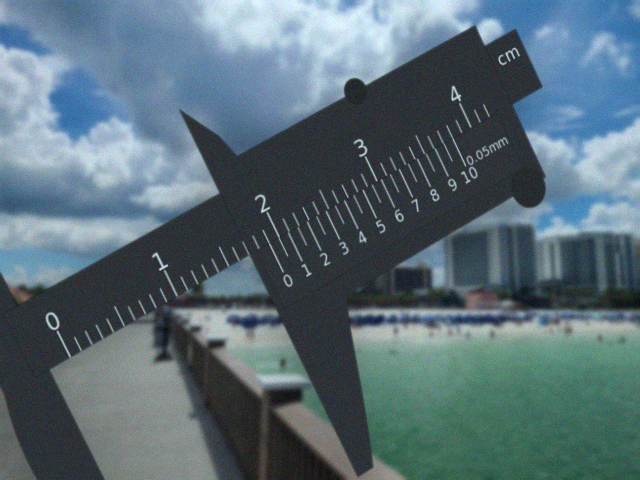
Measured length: 19.0 mm
